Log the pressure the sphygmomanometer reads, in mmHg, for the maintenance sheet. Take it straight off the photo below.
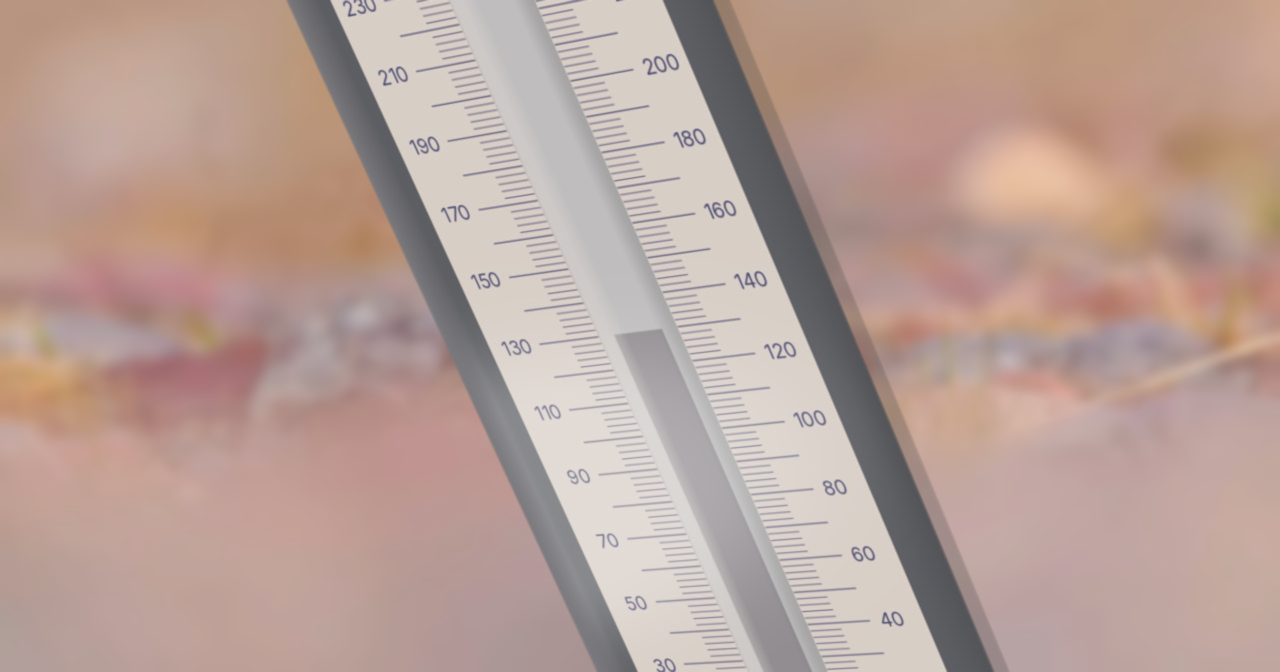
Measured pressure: 130 mmHg
